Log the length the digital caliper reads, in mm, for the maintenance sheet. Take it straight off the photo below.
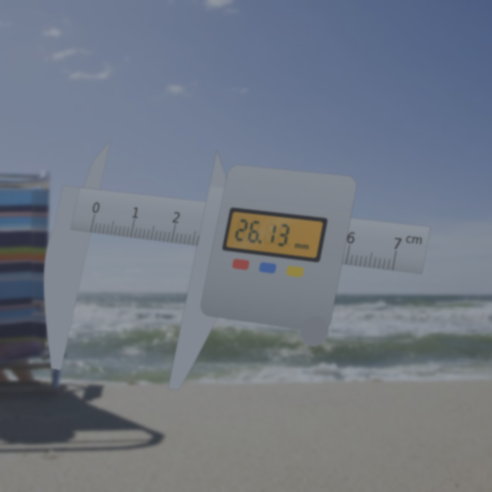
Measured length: 26.13 mm
